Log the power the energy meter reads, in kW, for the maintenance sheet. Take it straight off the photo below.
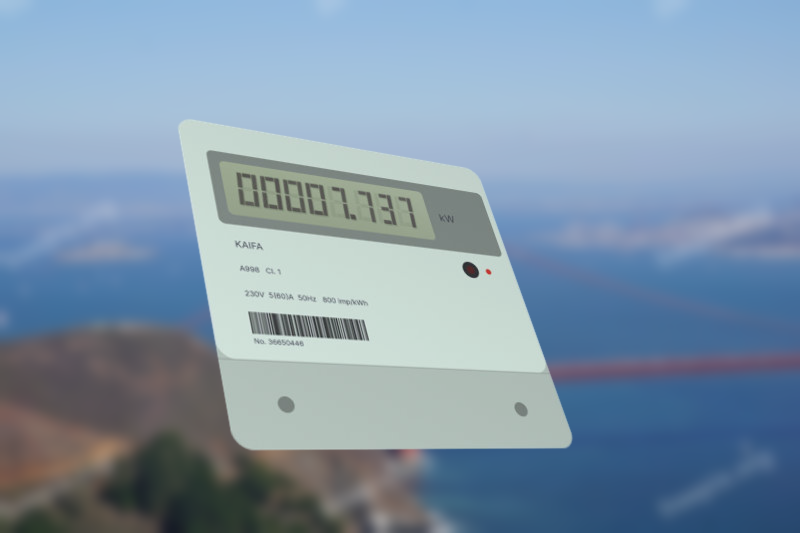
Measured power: 7.737 kW
